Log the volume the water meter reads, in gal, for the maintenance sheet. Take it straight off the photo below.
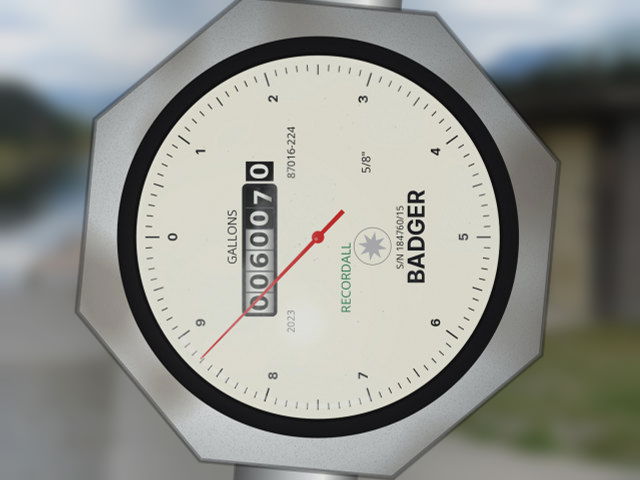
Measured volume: 60068.7 gal
